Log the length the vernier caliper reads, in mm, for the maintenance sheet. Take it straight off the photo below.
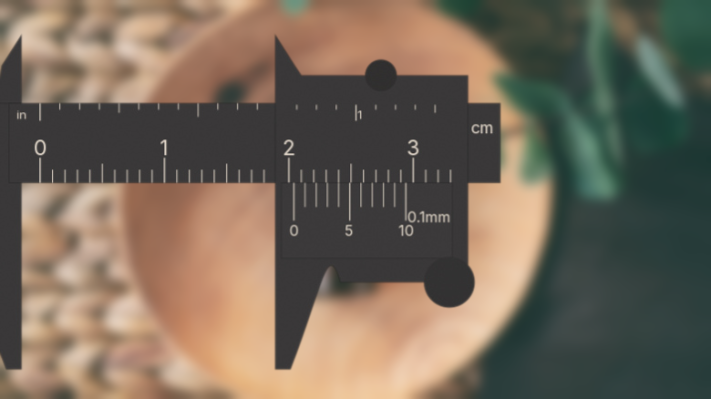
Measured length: 20.4 mm
